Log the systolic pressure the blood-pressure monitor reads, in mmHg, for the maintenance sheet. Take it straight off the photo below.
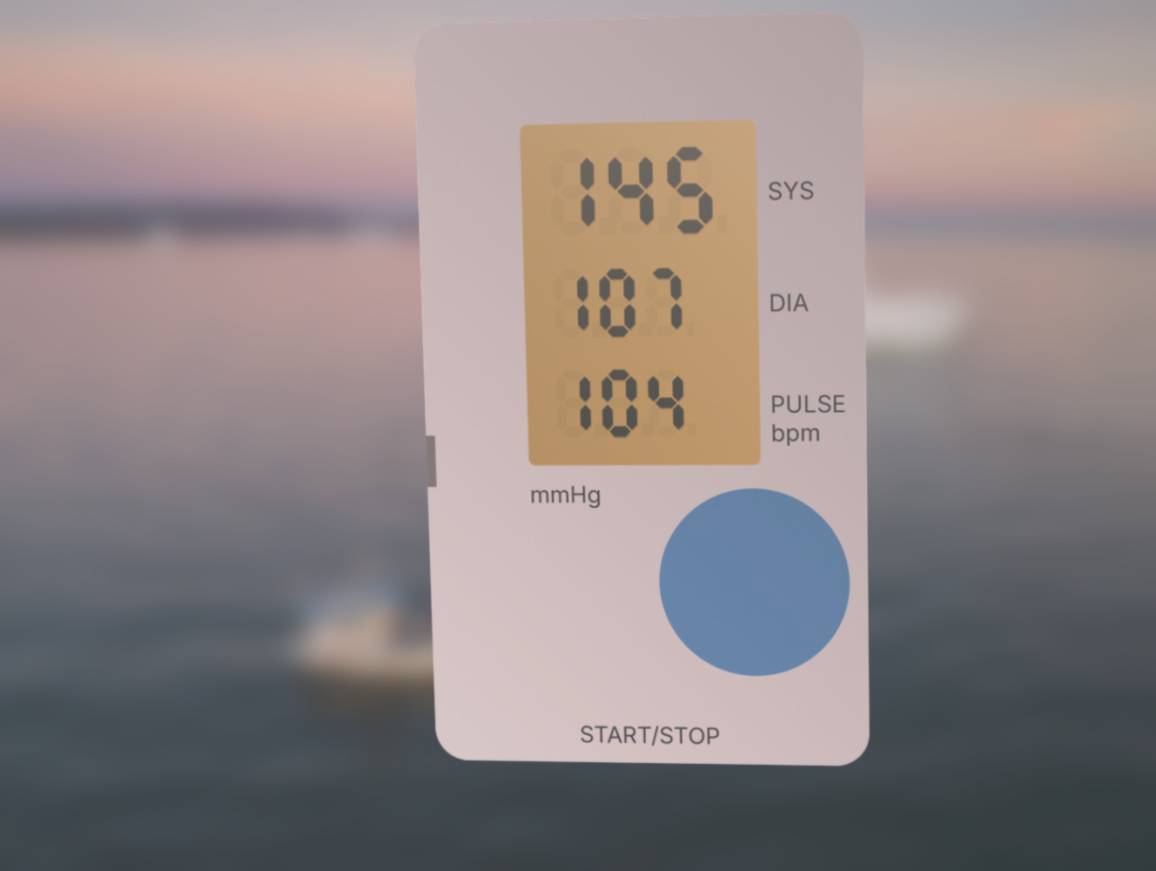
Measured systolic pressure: 145 mmHg
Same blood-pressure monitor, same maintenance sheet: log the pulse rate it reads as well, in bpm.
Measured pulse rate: 104 bpm
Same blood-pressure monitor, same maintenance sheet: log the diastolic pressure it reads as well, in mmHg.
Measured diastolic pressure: 107 mmHg
